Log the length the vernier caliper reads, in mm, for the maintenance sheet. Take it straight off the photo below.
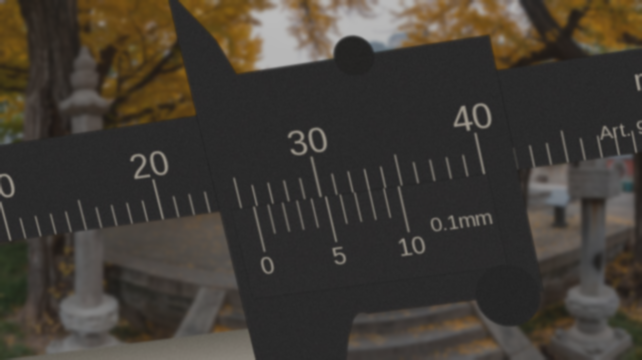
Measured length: 25.8 mm
